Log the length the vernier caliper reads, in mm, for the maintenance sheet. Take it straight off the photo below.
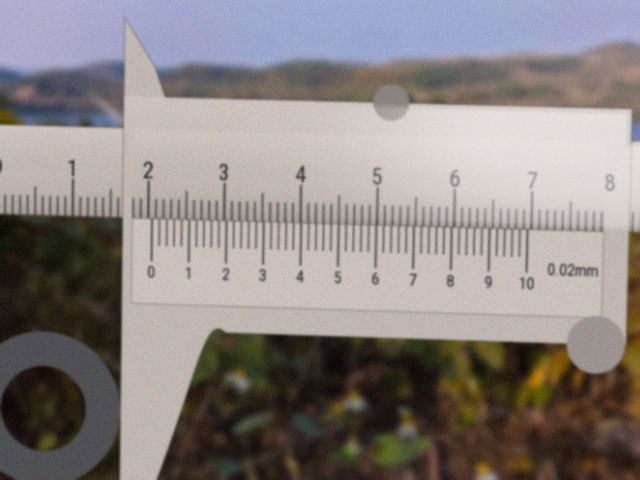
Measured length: 20.5 mm
